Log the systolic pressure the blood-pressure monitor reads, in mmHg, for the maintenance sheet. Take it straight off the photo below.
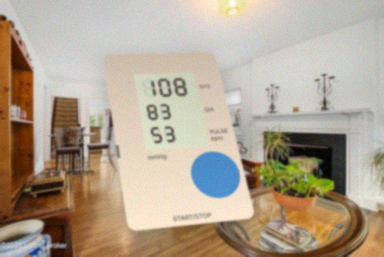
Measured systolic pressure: 108 mmHg
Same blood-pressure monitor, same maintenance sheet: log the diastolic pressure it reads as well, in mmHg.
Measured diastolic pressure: 83 mmHg
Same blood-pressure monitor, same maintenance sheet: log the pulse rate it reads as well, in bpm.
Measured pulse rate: 53 bpm
